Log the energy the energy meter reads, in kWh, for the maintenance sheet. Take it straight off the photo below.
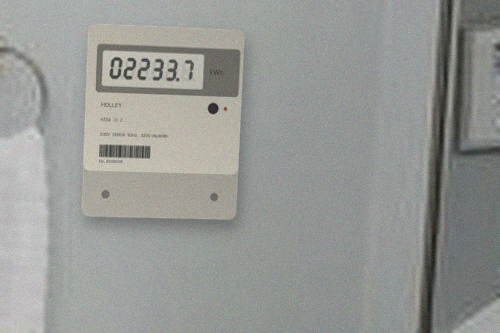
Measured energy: 2233.7 kWh
